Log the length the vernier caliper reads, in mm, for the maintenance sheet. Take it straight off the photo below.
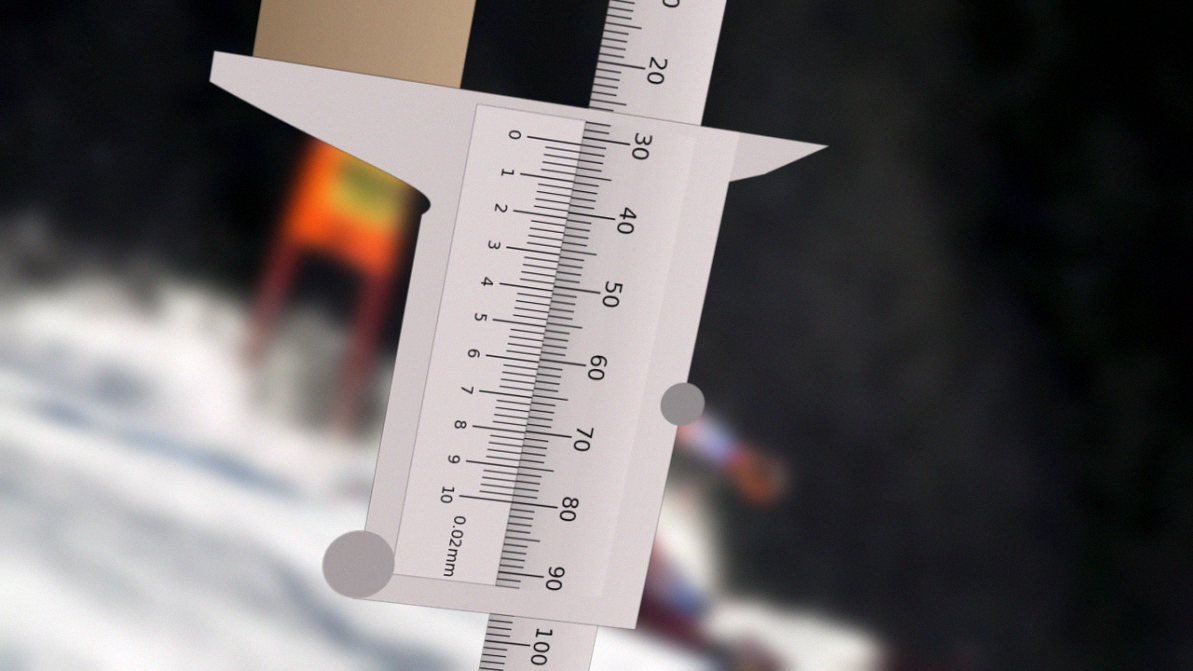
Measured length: 31.0 mm
